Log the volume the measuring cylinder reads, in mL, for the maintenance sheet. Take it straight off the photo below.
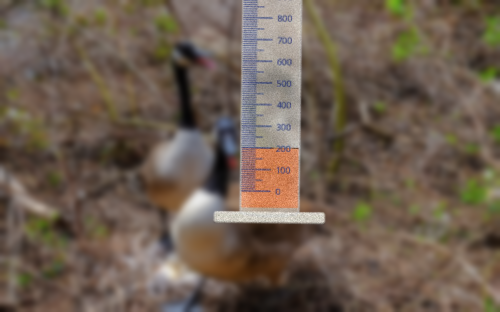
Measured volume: 200 mL
